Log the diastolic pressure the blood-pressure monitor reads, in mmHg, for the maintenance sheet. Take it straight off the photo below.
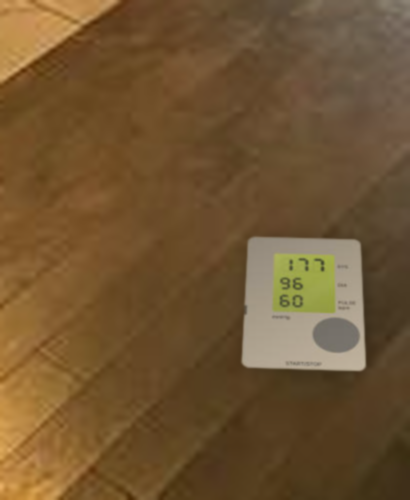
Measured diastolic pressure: 96 mmHg
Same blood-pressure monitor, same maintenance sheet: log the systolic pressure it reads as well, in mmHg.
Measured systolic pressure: 177 mmHg
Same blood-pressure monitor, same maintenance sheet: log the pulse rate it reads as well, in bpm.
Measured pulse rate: 60 bpm
